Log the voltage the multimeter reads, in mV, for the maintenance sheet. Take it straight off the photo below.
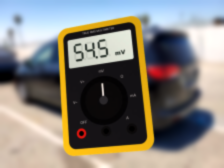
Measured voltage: 54.5 mV
